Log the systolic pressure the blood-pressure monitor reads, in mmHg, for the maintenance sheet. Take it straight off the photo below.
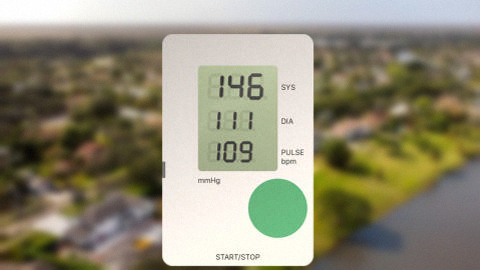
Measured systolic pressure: 146 mmHg
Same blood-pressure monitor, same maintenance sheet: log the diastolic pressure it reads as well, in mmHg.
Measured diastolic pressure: 111 mmHg
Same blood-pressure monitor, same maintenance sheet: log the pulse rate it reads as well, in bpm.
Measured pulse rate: 109 bpm
